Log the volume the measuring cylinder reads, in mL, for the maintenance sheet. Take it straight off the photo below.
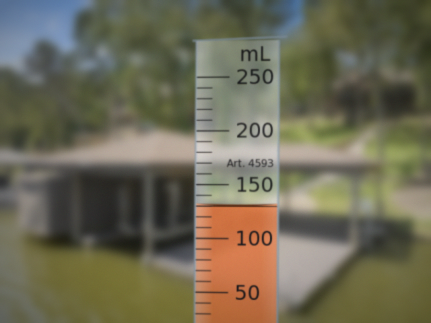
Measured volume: 130 mL
